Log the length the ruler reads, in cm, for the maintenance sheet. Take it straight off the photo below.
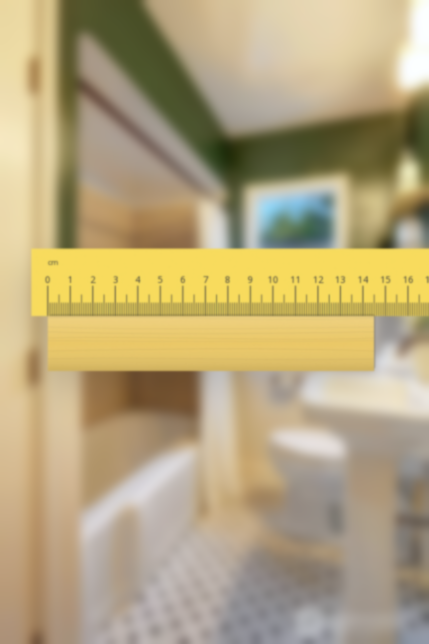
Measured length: 14.5 cm
